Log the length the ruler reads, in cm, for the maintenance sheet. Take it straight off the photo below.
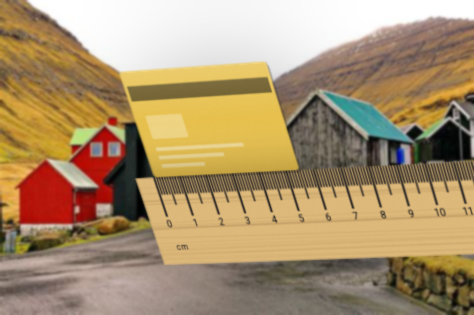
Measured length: 5.5 cm
